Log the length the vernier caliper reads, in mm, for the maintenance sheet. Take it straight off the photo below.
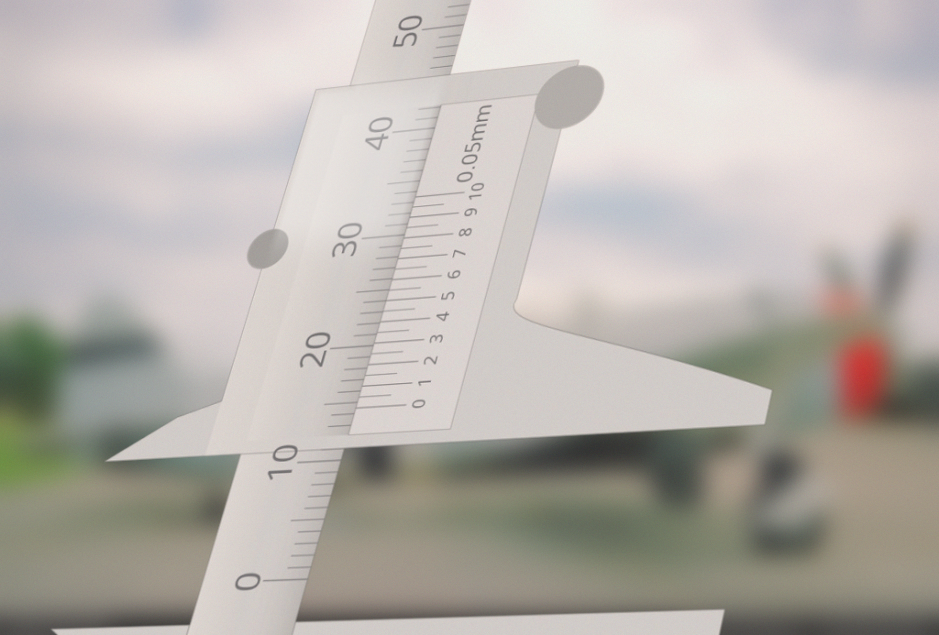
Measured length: 14.5 mm
